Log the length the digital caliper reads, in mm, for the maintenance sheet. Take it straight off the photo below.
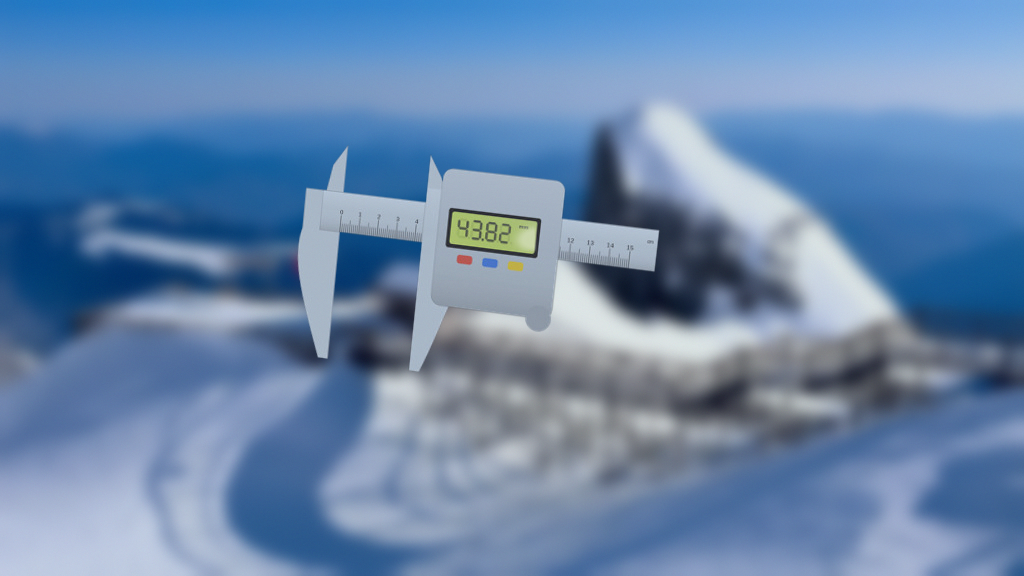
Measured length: 43.82 mm
